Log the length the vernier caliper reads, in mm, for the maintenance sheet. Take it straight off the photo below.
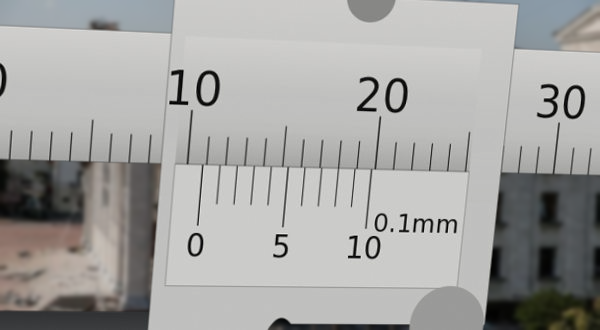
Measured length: 10.8 mm
